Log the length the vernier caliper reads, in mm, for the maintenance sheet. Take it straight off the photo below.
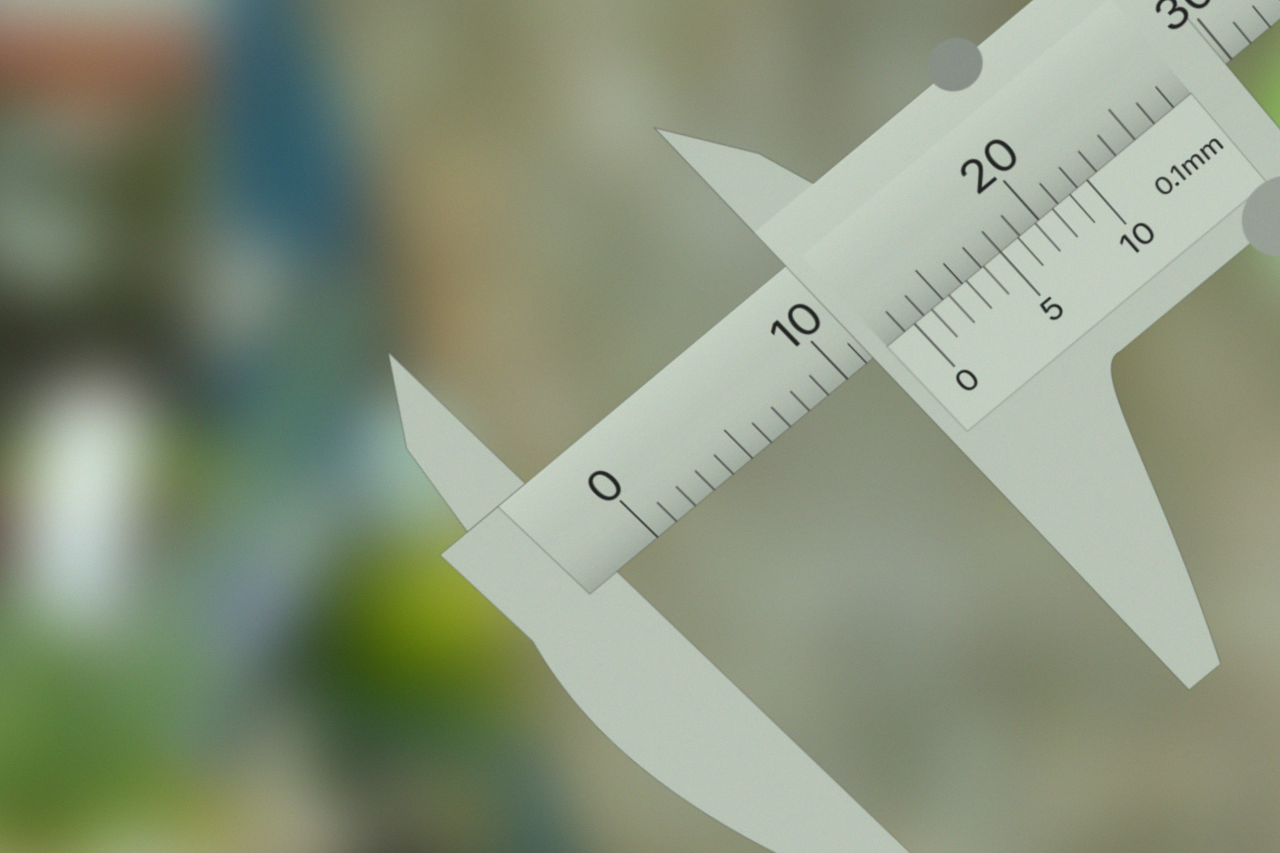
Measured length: 13.5 mm
